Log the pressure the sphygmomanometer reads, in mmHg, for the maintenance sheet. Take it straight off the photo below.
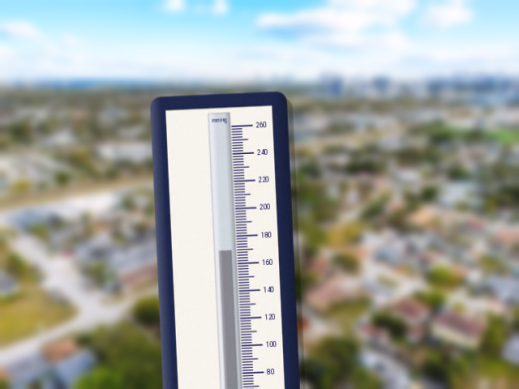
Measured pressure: 170 mmHg
